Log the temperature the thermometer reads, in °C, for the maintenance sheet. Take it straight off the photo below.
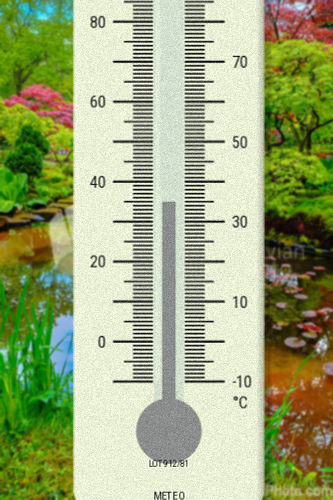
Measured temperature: 35 °C
